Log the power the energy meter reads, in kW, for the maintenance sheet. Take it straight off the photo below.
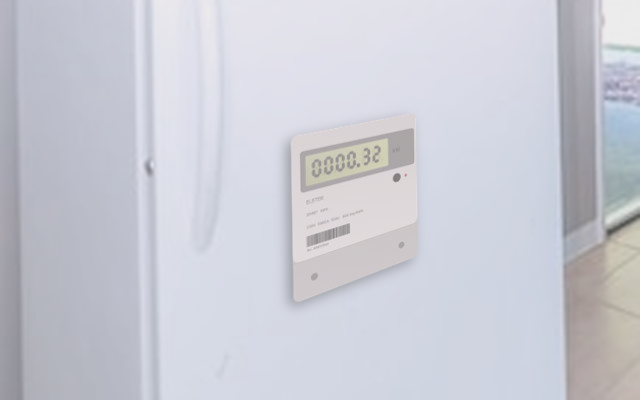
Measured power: 0.32 kW
